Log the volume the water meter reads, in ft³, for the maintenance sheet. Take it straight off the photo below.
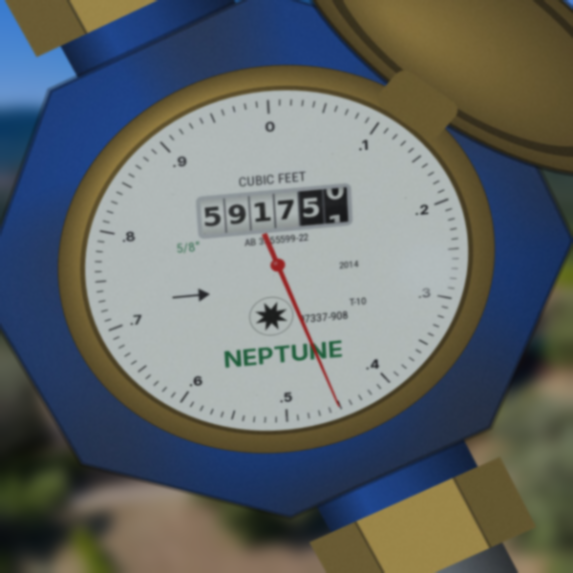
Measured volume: 591750.45 ft³
